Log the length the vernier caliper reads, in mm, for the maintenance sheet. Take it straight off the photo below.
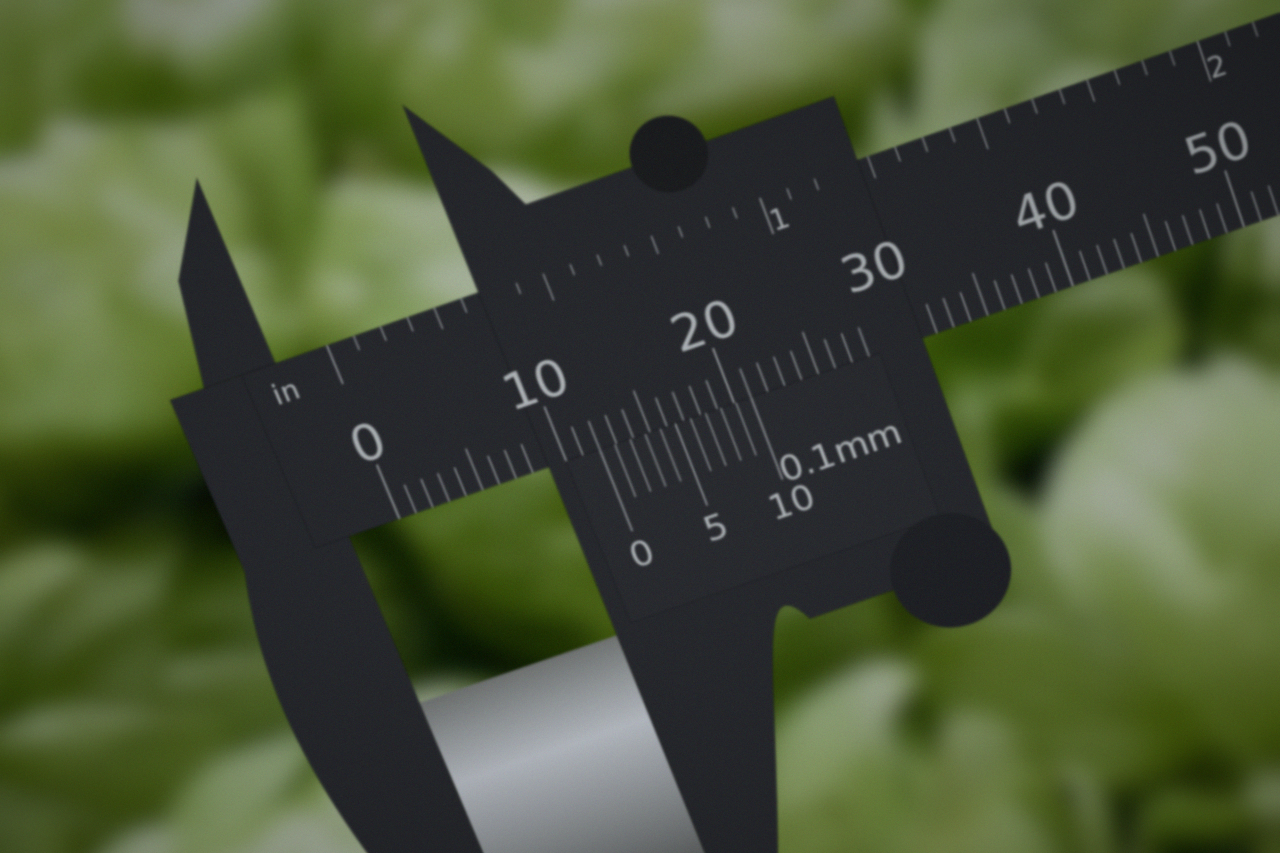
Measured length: 12.0 mm
